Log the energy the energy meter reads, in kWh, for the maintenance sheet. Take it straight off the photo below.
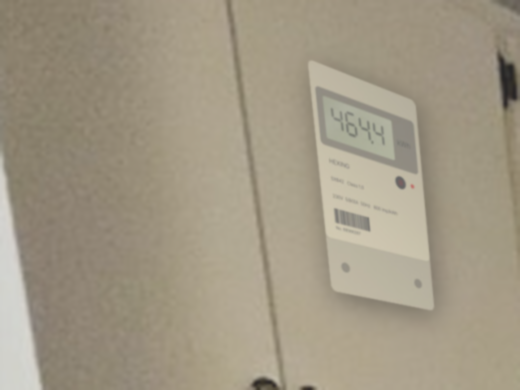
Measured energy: 464.4 kWh
